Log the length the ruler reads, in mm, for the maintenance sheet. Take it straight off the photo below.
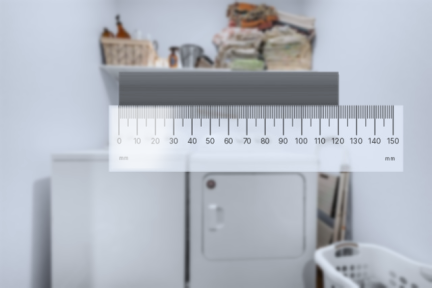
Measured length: 120 mm
